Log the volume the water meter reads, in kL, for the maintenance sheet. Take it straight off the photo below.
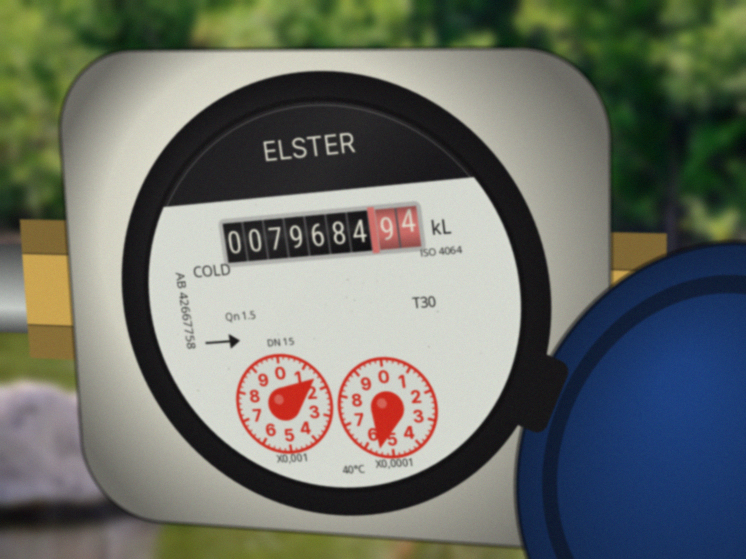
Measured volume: 79684.9415 kL
